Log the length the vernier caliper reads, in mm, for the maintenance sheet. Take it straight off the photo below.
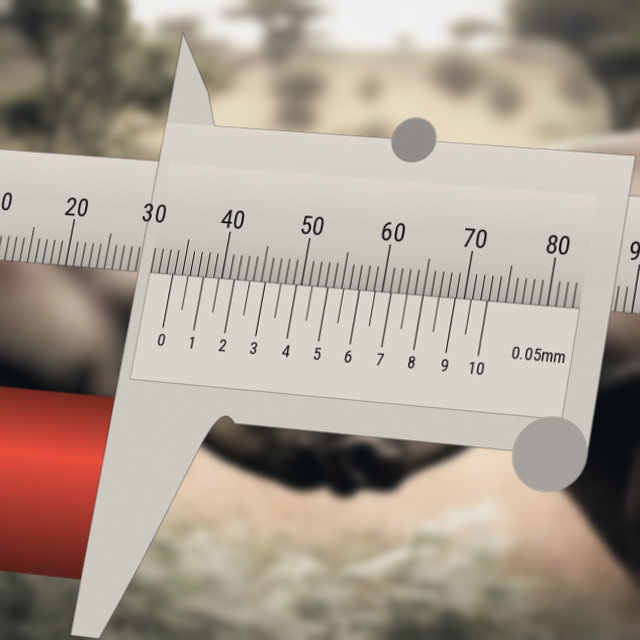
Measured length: 33.8 mm
